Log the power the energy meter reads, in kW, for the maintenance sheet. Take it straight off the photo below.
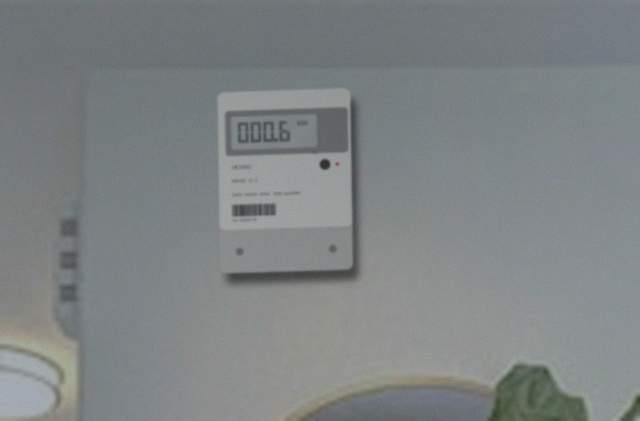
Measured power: 0.6 kW
